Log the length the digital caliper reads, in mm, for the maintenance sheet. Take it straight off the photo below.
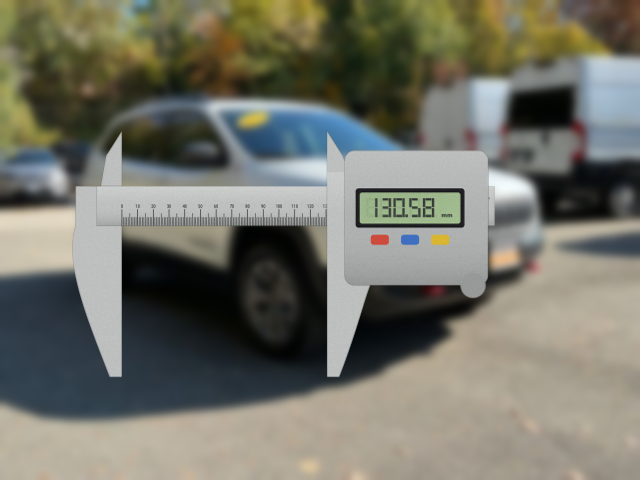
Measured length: 130.58 mm
